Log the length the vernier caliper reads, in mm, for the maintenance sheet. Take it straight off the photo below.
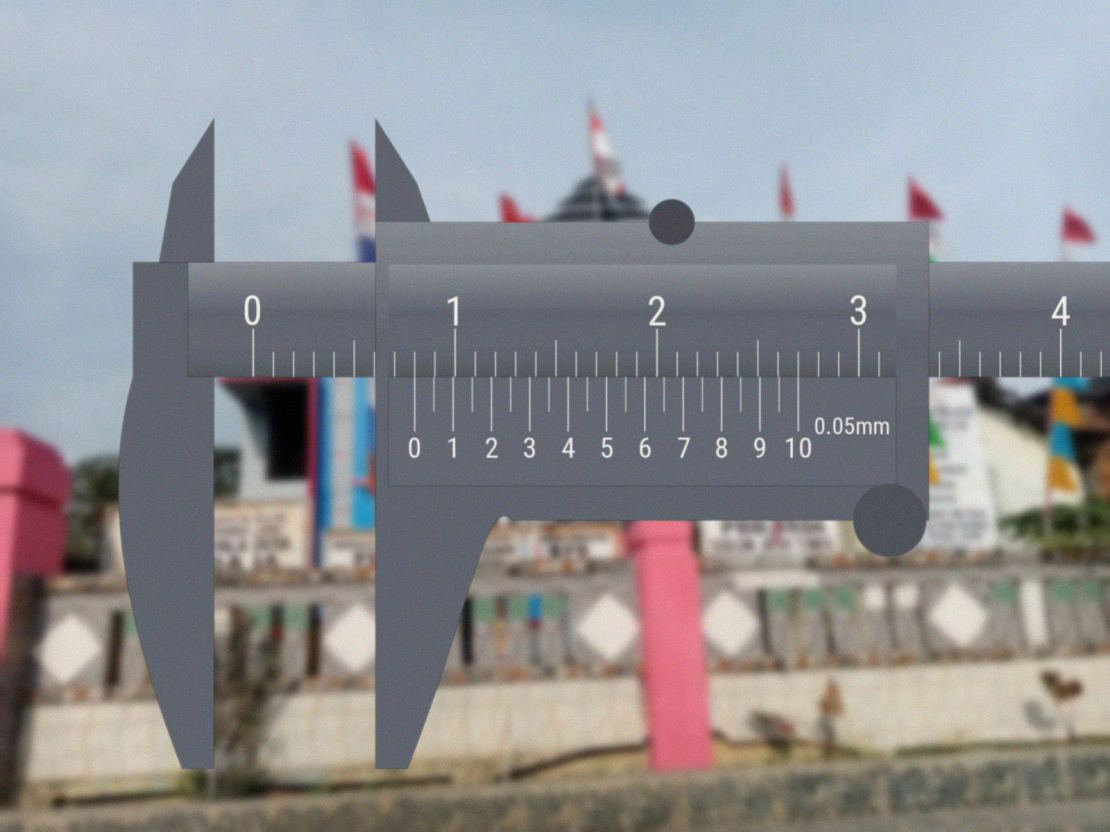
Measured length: 8.0 mm
